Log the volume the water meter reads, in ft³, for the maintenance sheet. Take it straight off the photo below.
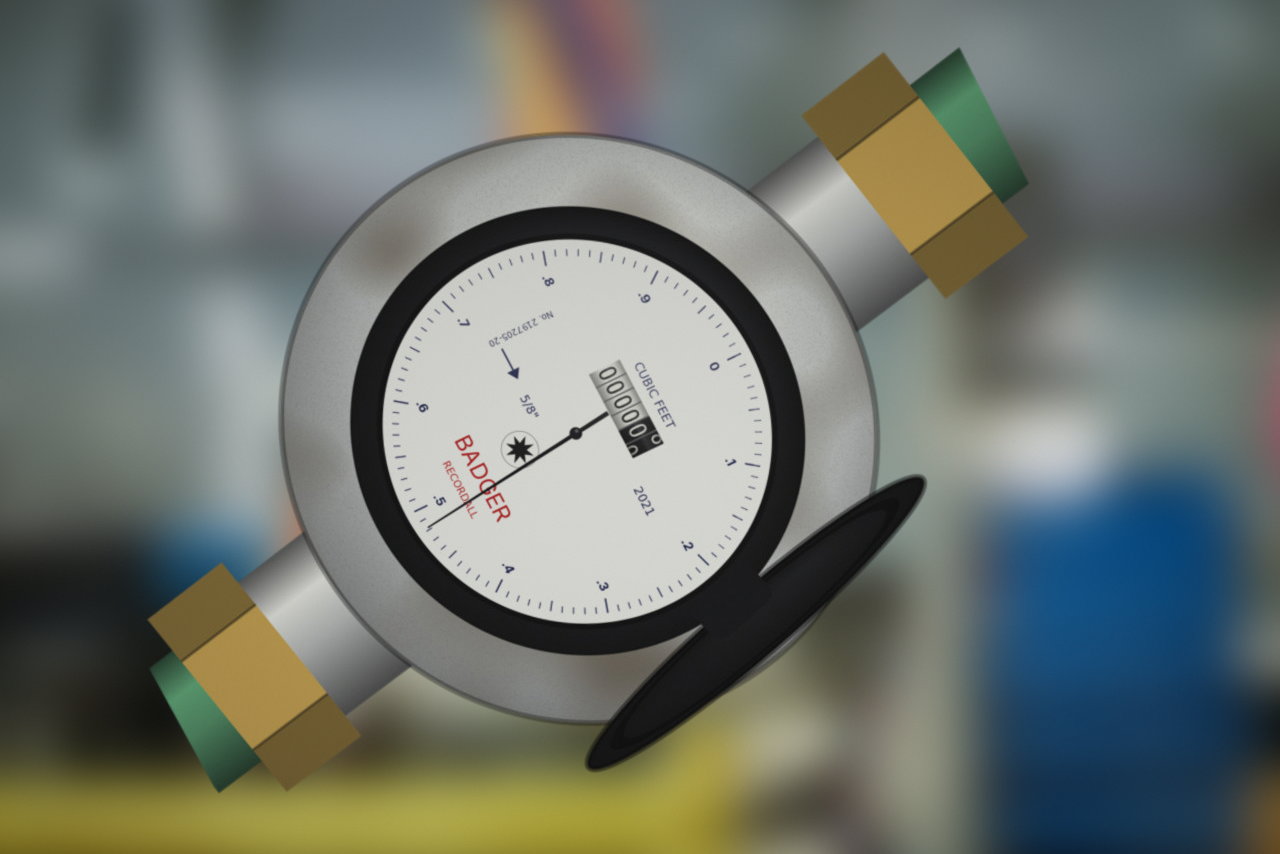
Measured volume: 8.48 ft³
